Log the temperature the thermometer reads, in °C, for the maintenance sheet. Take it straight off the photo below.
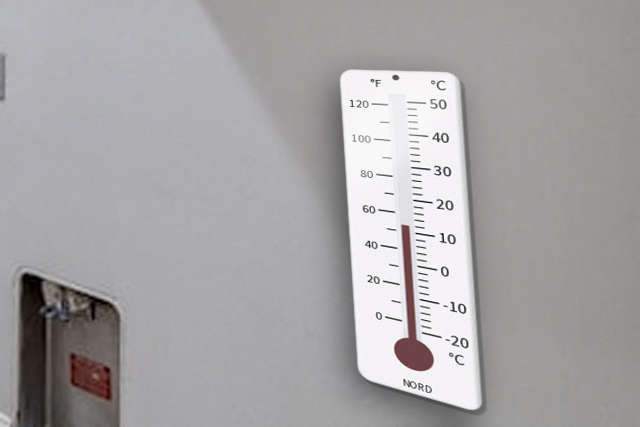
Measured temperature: 12 °C
